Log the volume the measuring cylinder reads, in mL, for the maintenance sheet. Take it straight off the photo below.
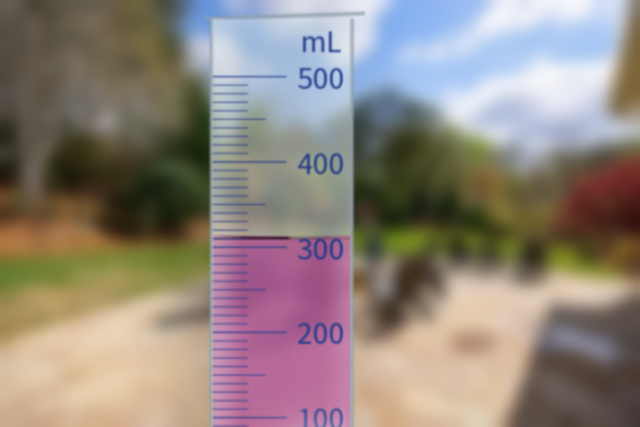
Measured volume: 310 mL
